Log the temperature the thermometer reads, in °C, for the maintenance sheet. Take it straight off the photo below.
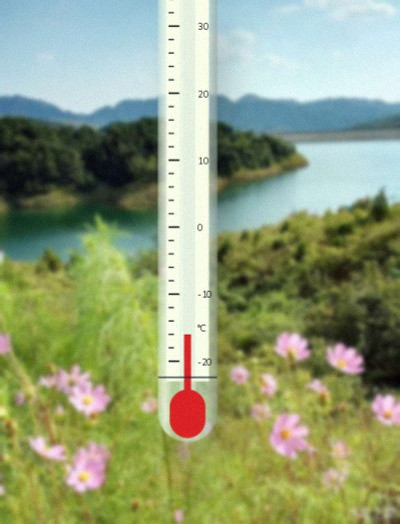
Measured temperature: -16 °C
